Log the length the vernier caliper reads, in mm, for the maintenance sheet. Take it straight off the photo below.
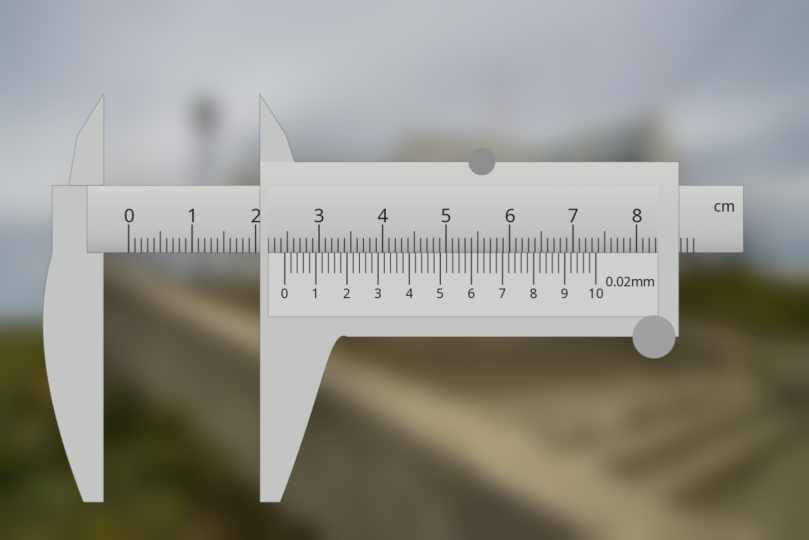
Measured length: 24.6 mm
